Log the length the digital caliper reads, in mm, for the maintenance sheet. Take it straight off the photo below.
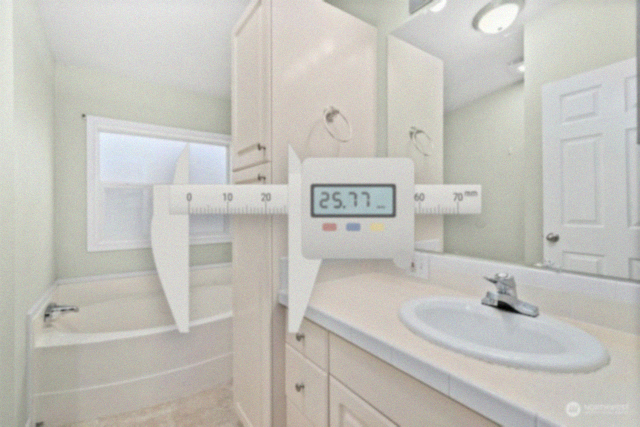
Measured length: 25.77 mm
